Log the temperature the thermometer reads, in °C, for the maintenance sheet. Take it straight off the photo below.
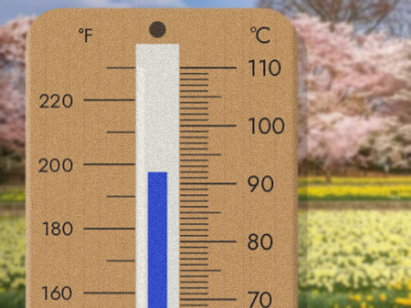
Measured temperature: 92 °C
